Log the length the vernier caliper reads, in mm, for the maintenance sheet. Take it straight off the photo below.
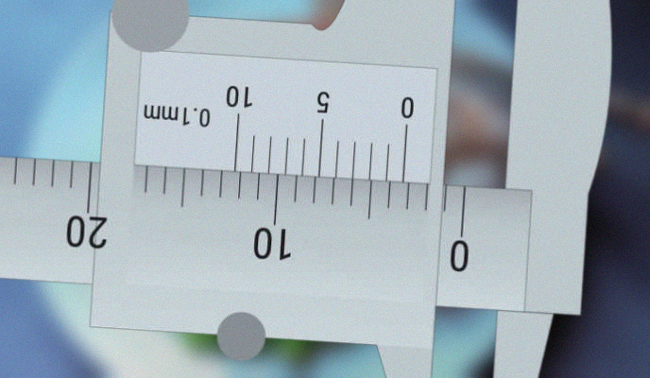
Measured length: 3.3 mm
